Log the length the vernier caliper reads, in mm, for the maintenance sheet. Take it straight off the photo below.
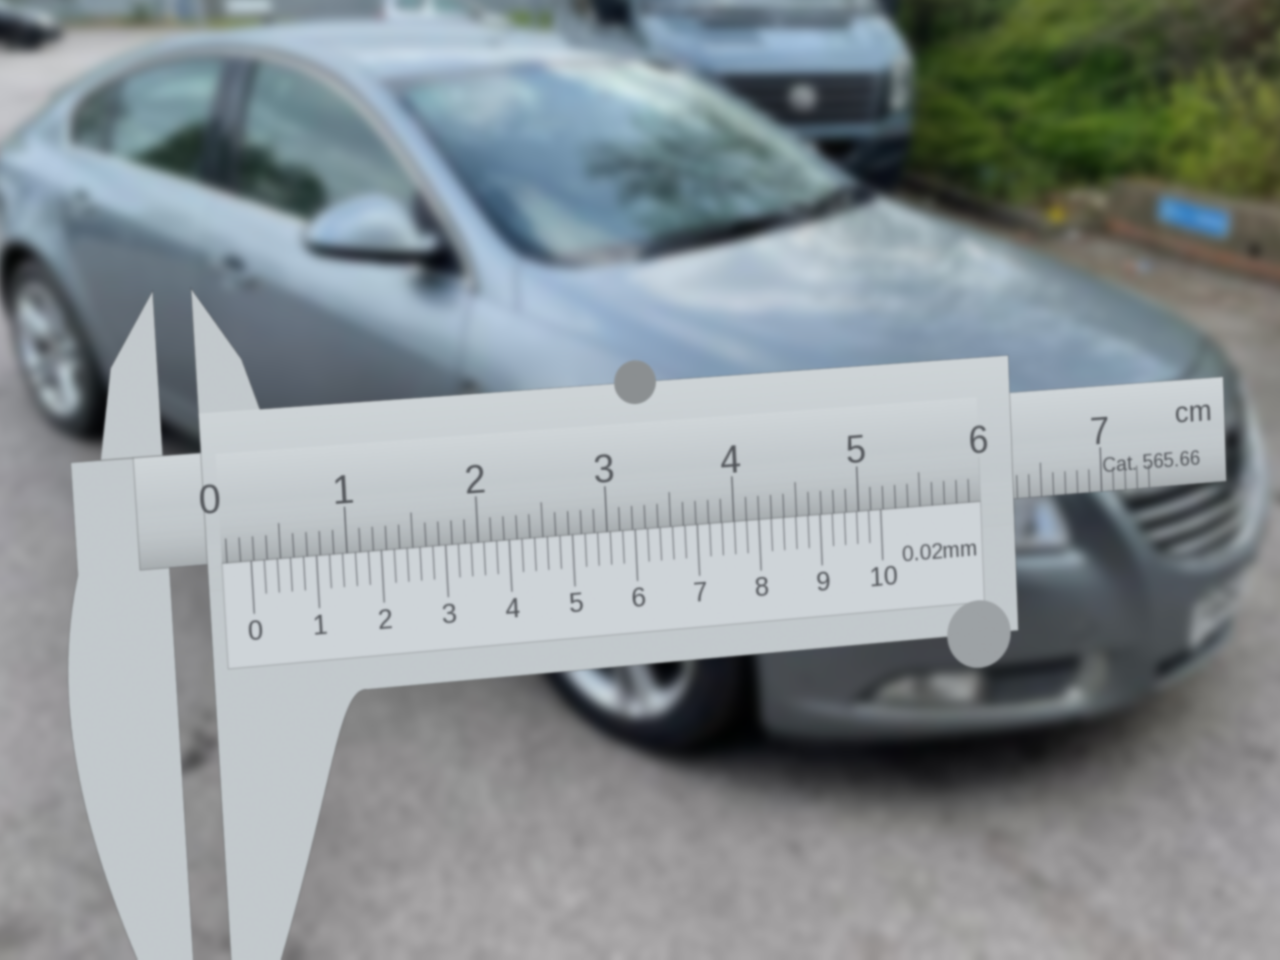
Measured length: 2.8 mm
